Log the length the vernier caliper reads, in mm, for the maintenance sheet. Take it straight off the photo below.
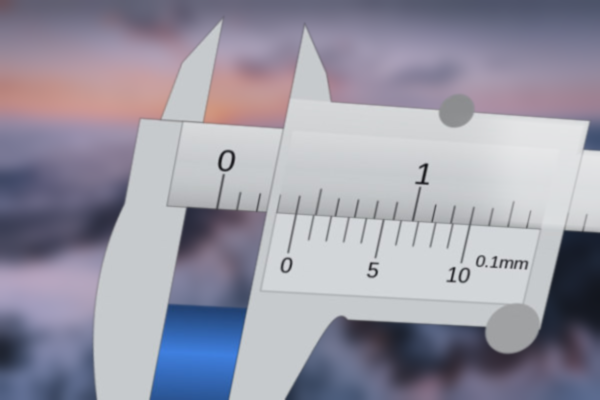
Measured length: 4.0 mm
